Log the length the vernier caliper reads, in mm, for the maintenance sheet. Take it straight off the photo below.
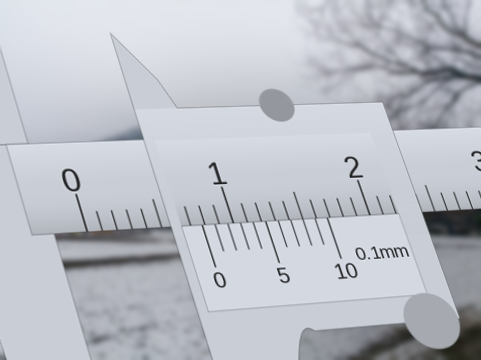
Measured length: 7.8 mm
